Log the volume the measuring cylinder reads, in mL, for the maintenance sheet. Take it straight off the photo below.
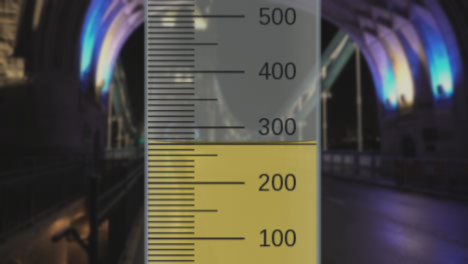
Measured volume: 270 mL
